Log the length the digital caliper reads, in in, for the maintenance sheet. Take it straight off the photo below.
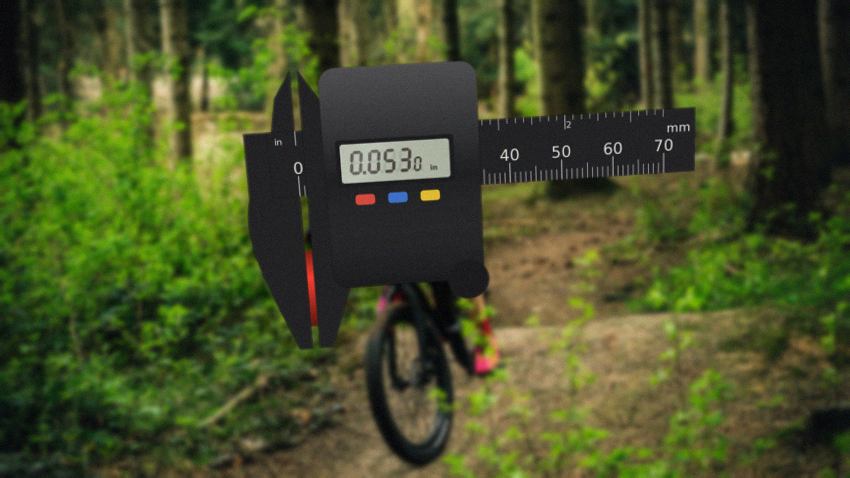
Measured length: 0.0530 in
